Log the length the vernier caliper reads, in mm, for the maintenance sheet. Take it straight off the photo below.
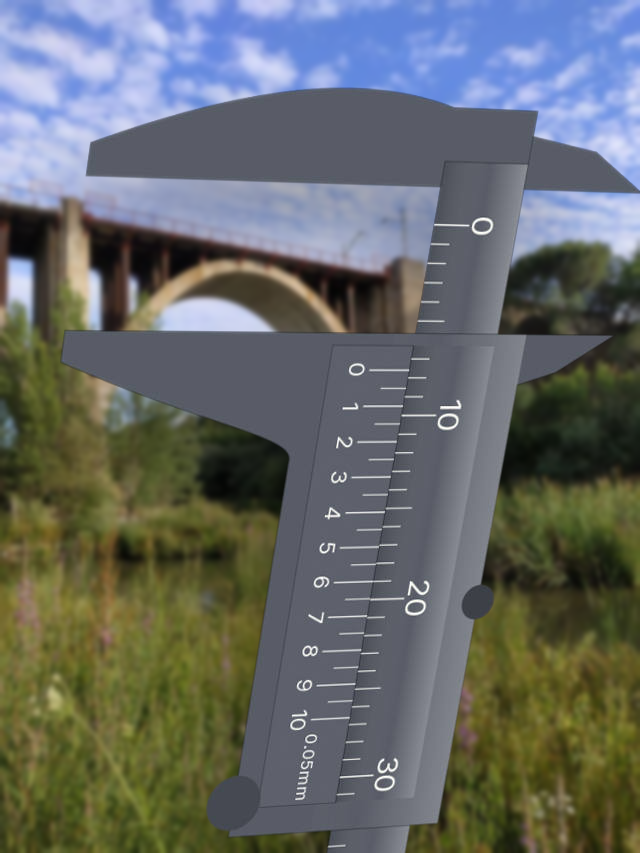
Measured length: 7.6 mm
